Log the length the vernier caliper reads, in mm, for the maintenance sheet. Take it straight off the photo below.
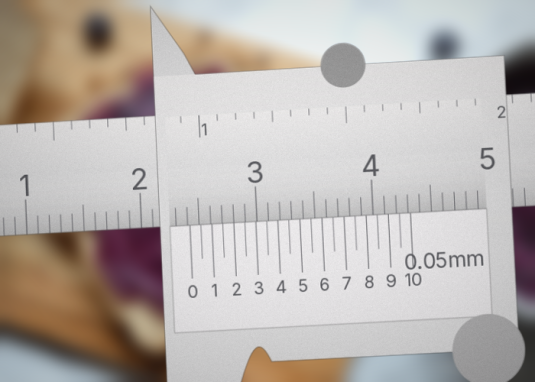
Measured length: 24.2 mm
